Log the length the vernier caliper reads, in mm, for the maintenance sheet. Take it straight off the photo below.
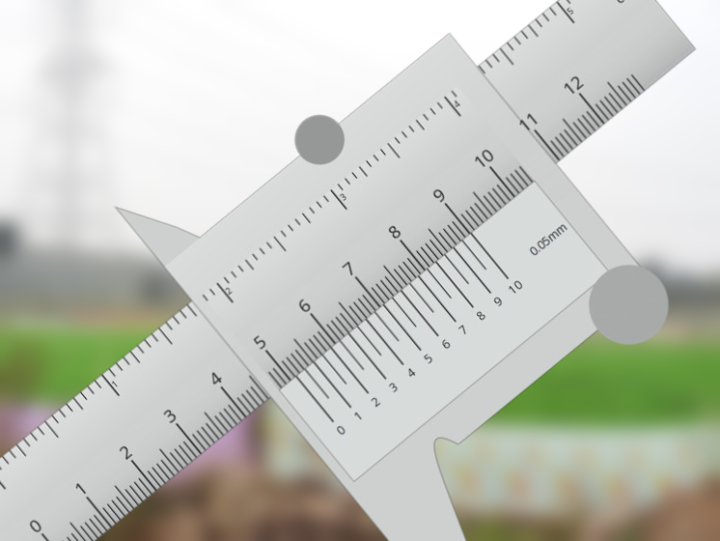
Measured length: 51.2 mm
